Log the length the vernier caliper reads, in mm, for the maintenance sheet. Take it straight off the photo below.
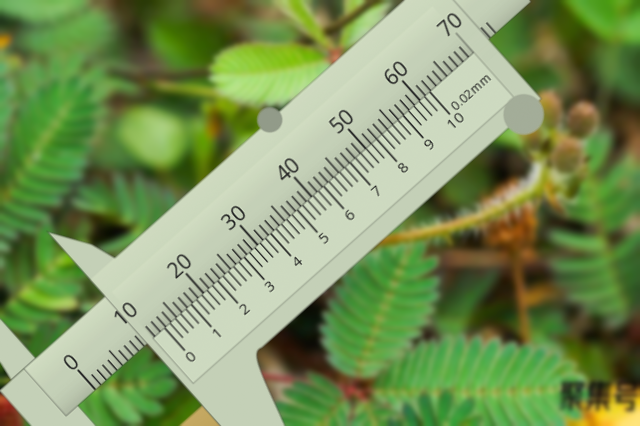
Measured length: 12.8 mm
